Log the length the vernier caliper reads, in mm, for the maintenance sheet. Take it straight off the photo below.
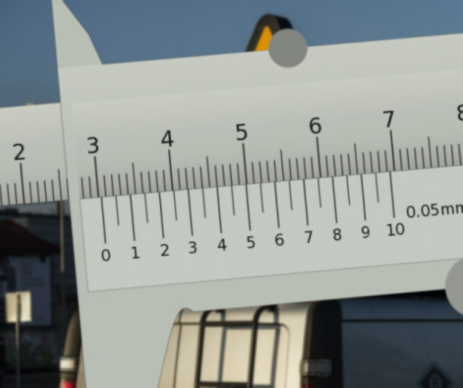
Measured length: 30.4 mm
